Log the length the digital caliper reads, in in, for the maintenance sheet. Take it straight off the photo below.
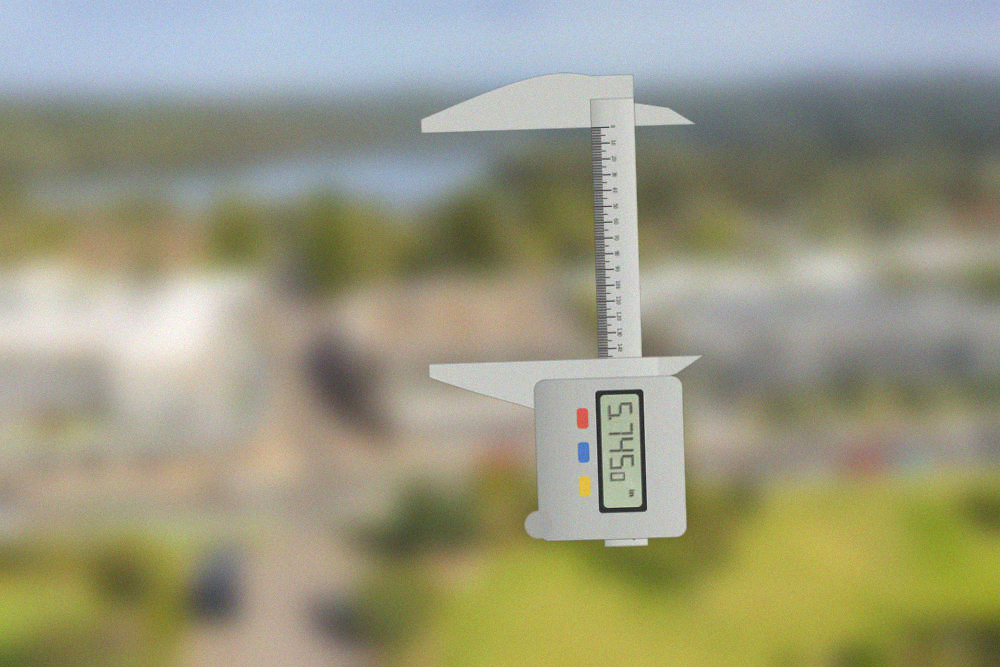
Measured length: 5.7450 in
